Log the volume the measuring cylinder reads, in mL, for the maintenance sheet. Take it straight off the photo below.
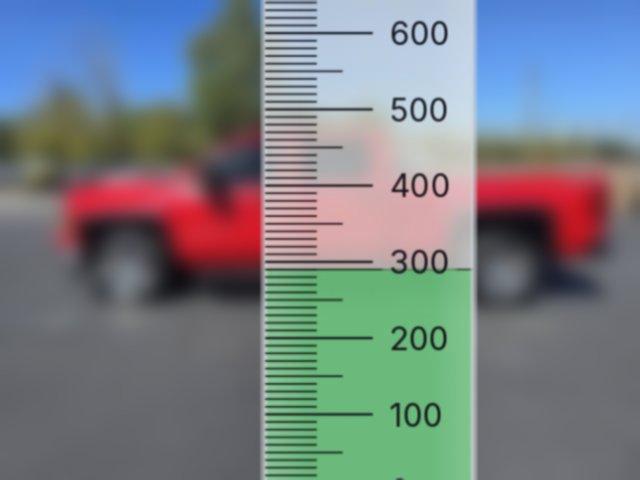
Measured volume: 290 mL
